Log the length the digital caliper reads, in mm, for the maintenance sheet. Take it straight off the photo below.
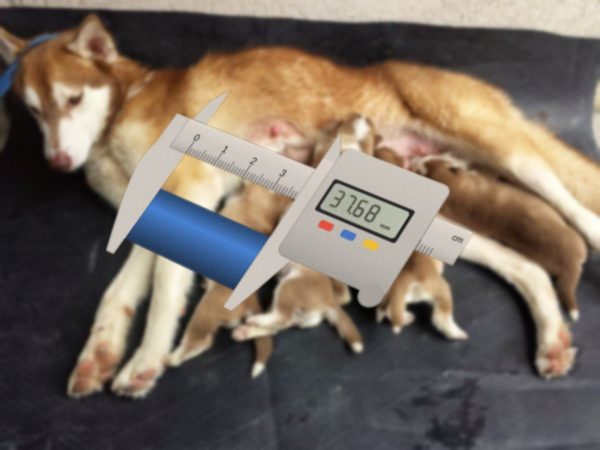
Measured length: 37.68 mm
